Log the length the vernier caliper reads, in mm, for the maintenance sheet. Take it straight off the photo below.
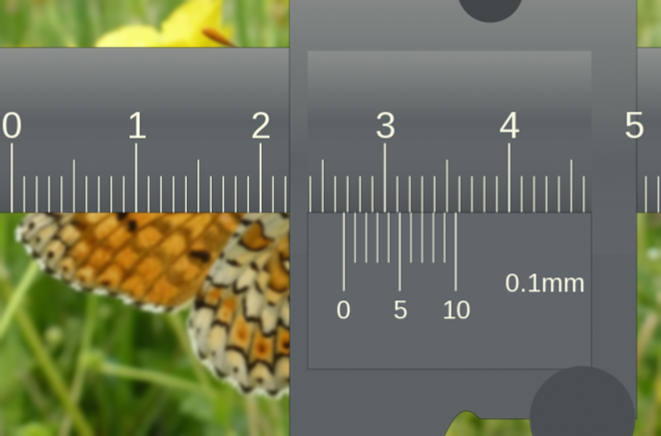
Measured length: 26.7 mm
